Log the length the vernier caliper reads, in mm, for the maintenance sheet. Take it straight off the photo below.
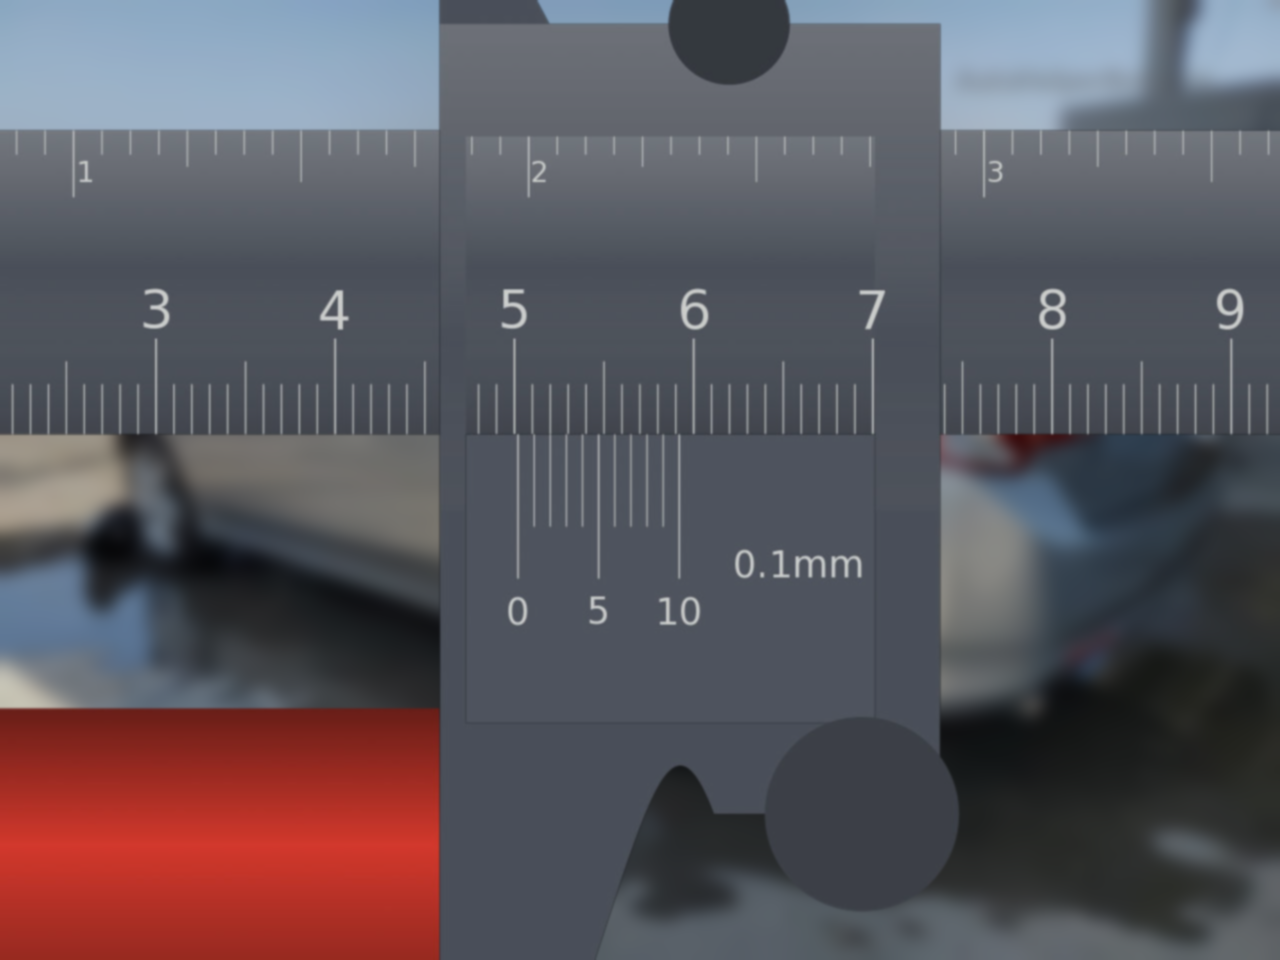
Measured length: 50.2 mm
